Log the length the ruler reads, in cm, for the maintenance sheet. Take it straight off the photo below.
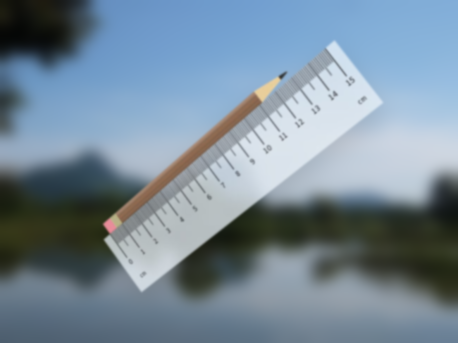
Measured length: 13 cm
